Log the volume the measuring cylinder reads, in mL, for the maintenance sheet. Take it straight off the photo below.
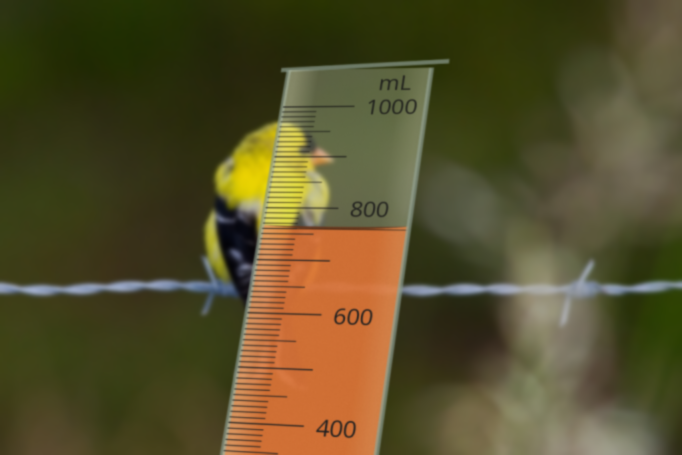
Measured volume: 760 mL
